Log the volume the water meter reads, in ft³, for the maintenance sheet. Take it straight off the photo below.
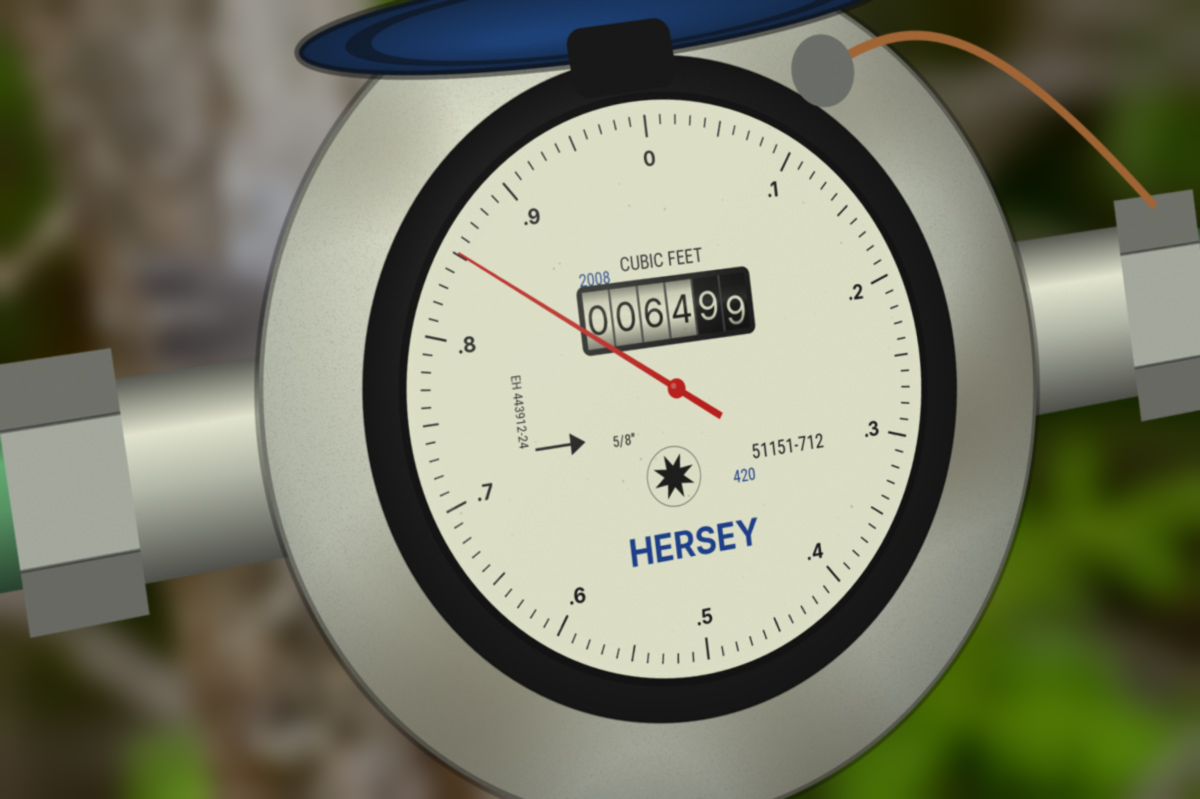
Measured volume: 6498.85 ft³
